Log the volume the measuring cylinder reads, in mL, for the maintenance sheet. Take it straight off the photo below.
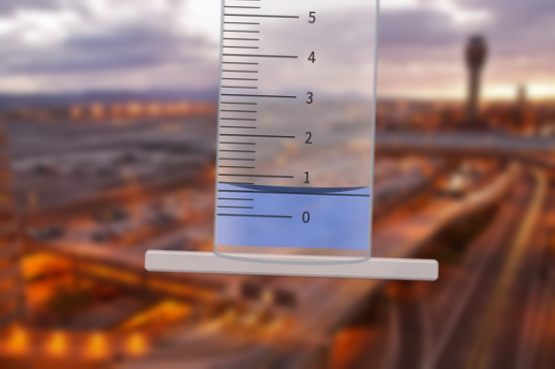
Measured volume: 0.6 mL
